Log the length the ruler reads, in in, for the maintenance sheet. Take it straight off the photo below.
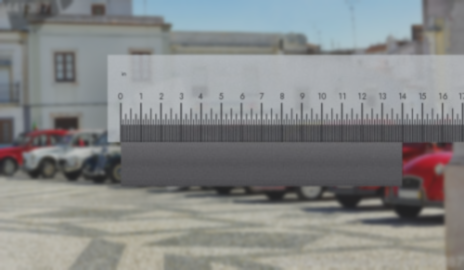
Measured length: 14 in
